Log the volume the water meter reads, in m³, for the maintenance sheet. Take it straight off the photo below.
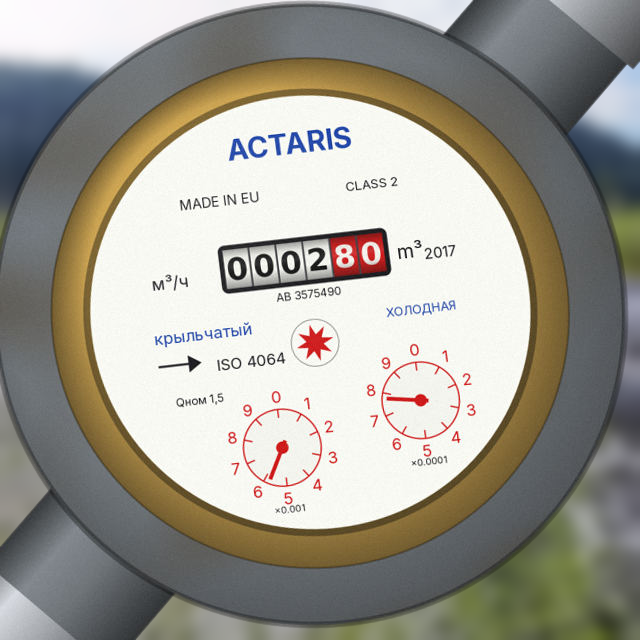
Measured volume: 2.8057 m³
